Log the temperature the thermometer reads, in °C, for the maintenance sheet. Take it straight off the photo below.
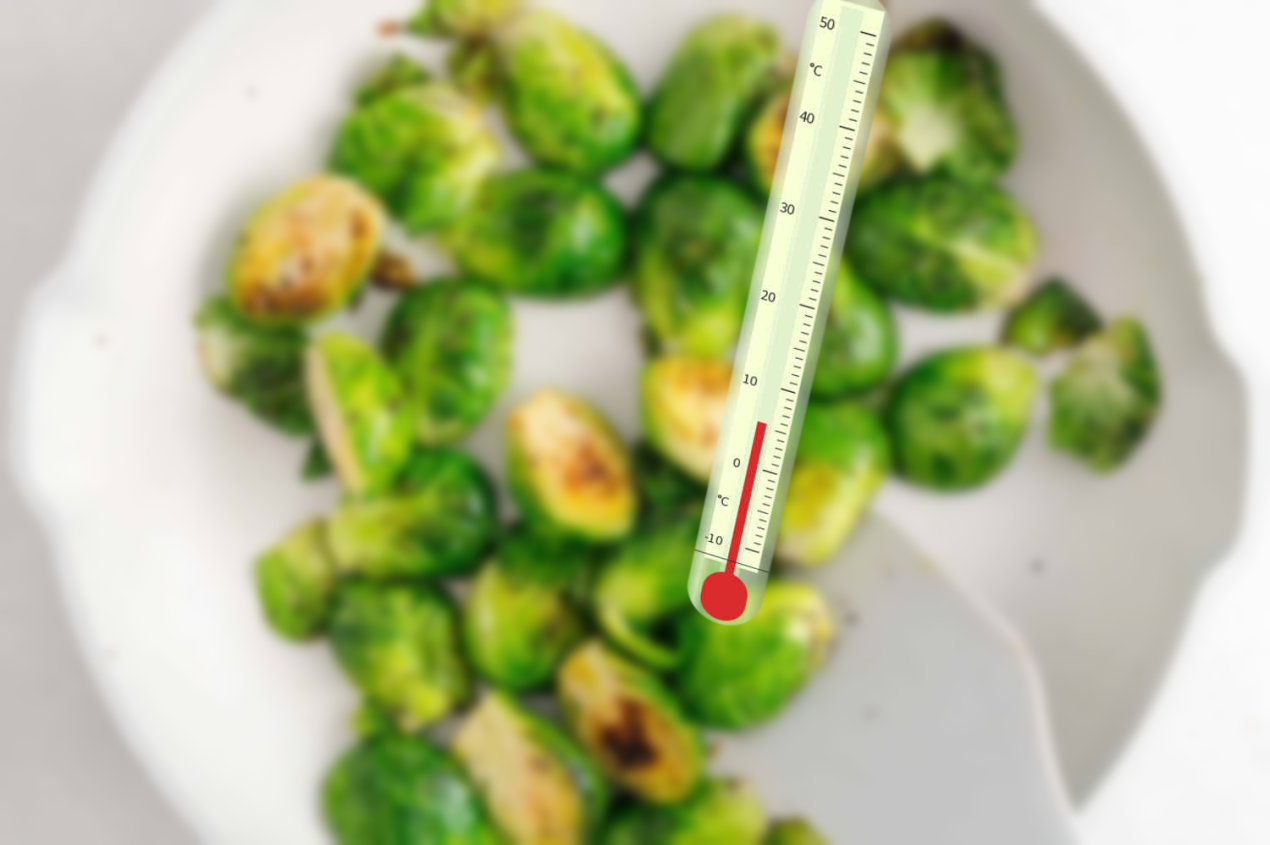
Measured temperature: 5.5 °C
